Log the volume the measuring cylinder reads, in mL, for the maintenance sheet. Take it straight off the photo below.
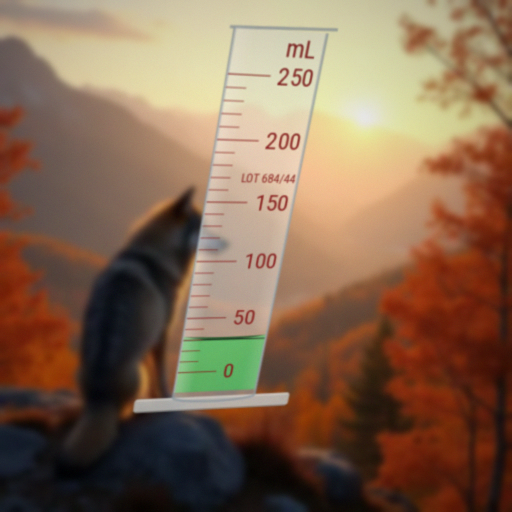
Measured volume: 30 mL
